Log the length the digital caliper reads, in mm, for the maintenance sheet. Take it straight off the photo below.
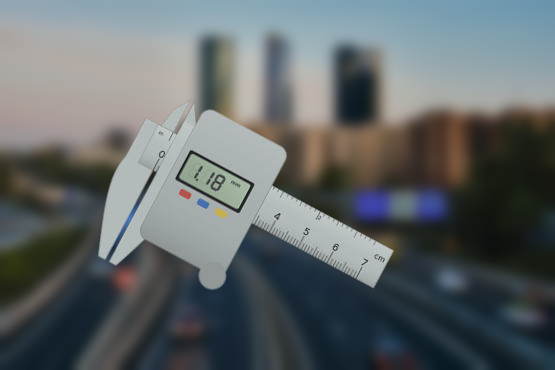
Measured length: 1.18 mm
